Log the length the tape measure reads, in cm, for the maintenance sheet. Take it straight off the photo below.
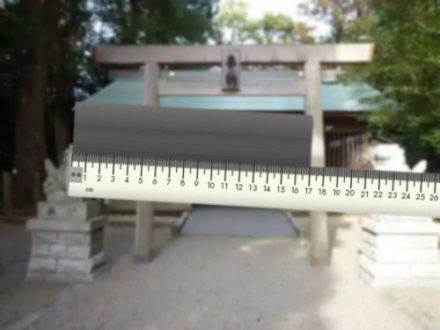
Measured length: 17 cm
